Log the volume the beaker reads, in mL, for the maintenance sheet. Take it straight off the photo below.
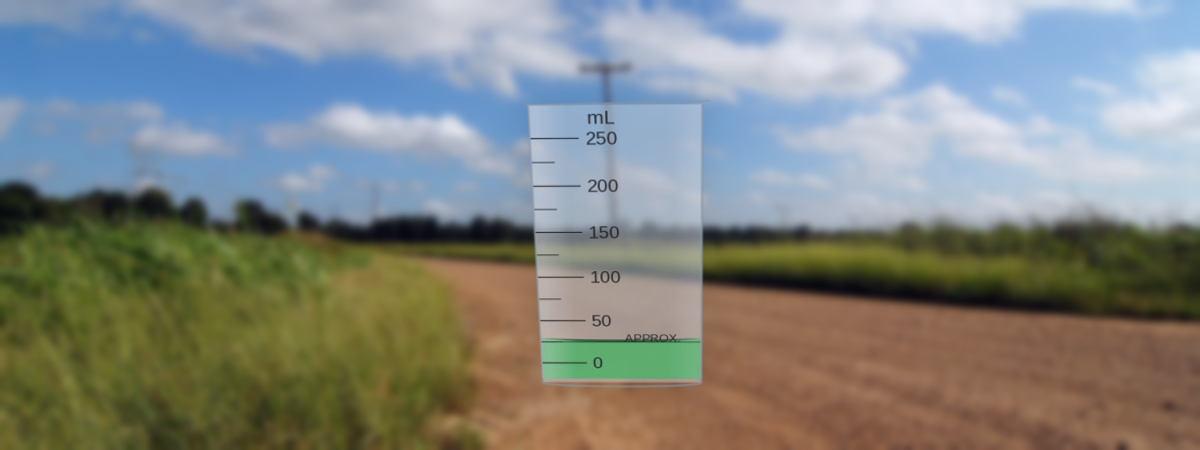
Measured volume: 25 mL
